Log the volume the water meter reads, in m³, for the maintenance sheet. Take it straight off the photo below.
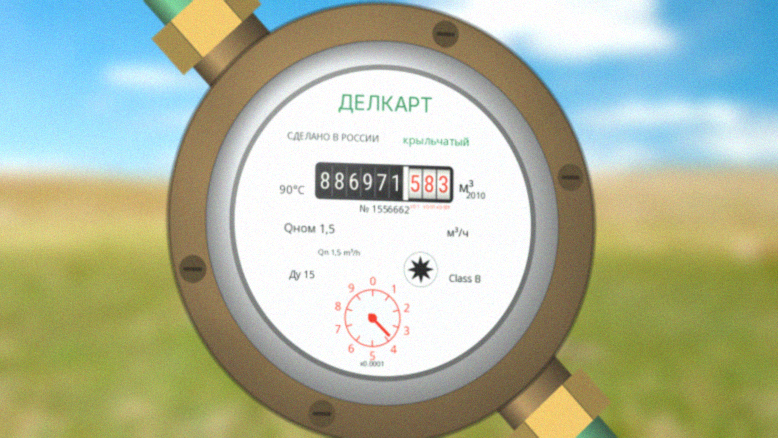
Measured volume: 886971.5833 m³
